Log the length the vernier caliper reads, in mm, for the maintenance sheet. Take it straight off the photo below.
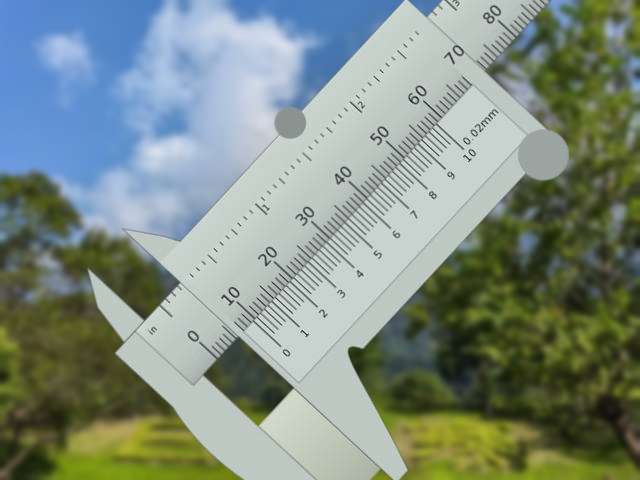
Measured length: 9.5 mm
